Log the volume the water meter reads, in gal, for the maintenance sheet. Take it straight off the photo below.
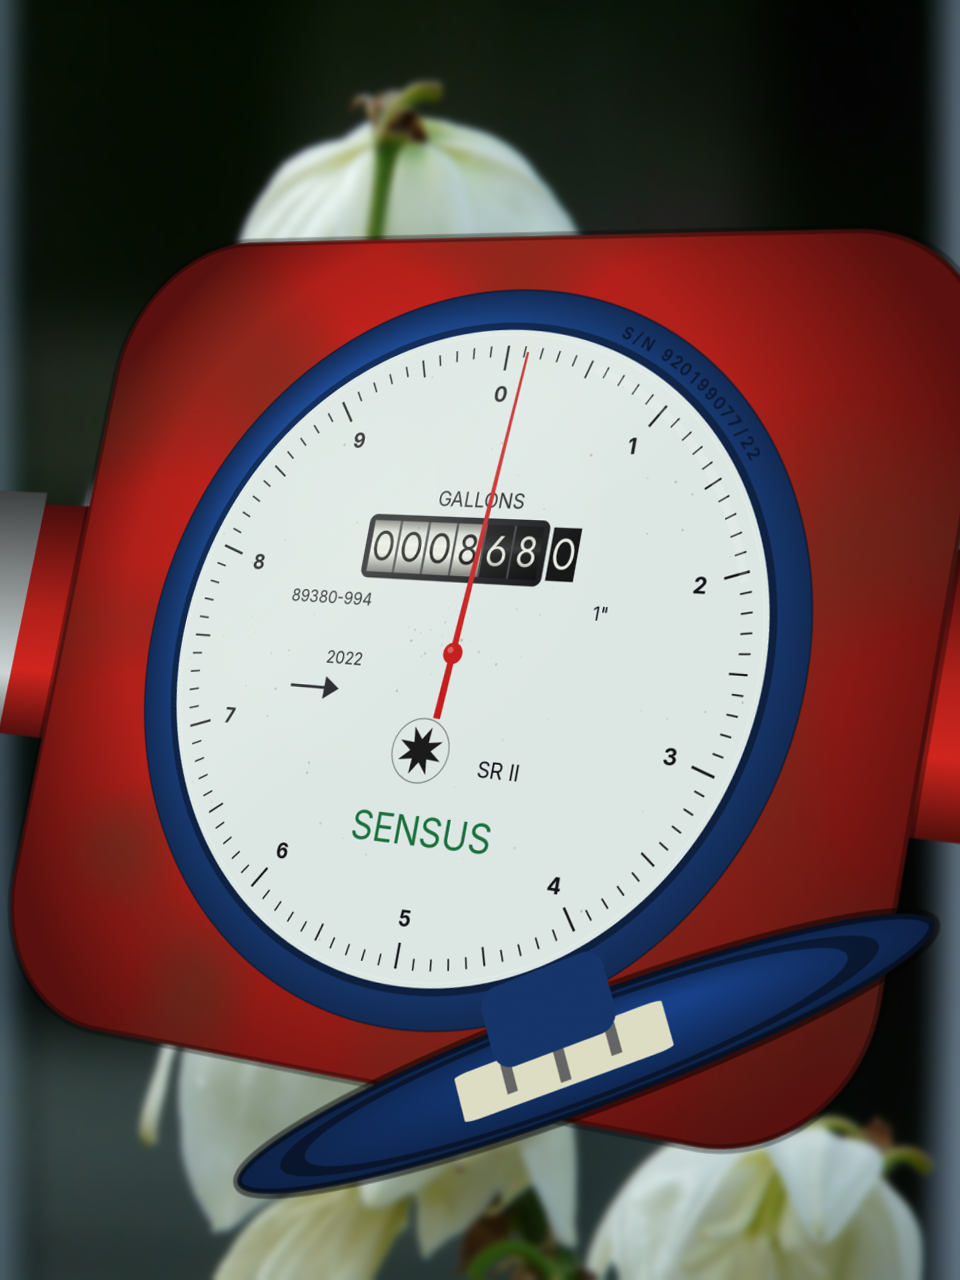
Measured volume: 8680.1 gal
